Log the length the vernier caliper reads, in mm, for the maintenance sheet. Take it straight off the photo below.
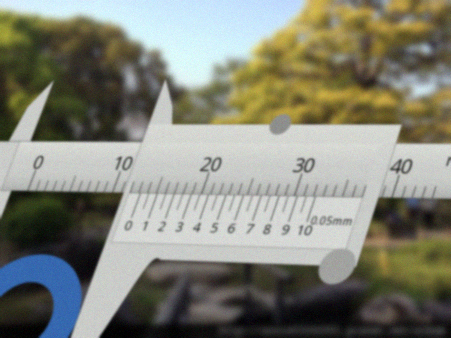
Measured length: 13.2 mm
